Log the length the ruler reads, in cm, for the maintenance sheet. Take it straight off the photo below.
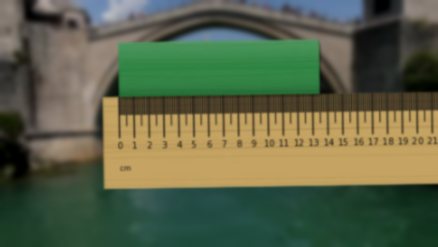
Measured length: 13.5 cm
